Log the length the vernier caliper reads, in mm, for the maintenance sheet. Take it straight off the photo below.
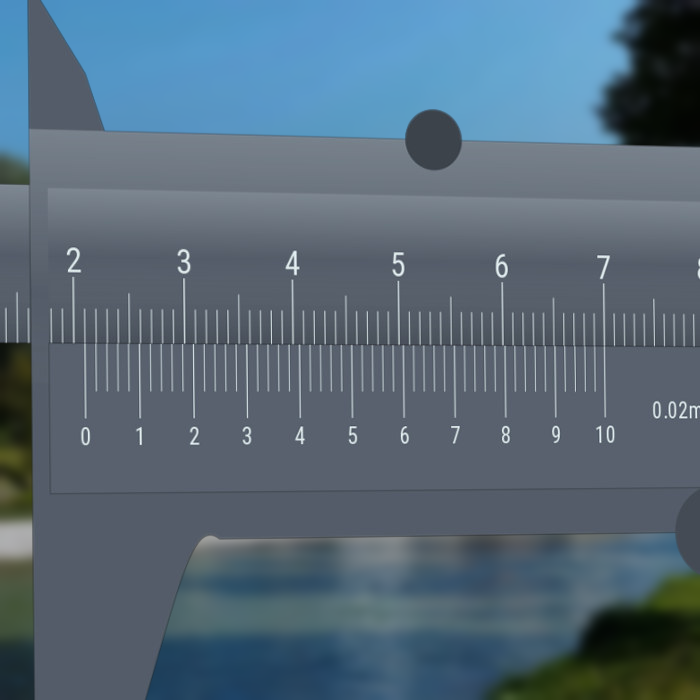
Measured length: 21.0 mm
